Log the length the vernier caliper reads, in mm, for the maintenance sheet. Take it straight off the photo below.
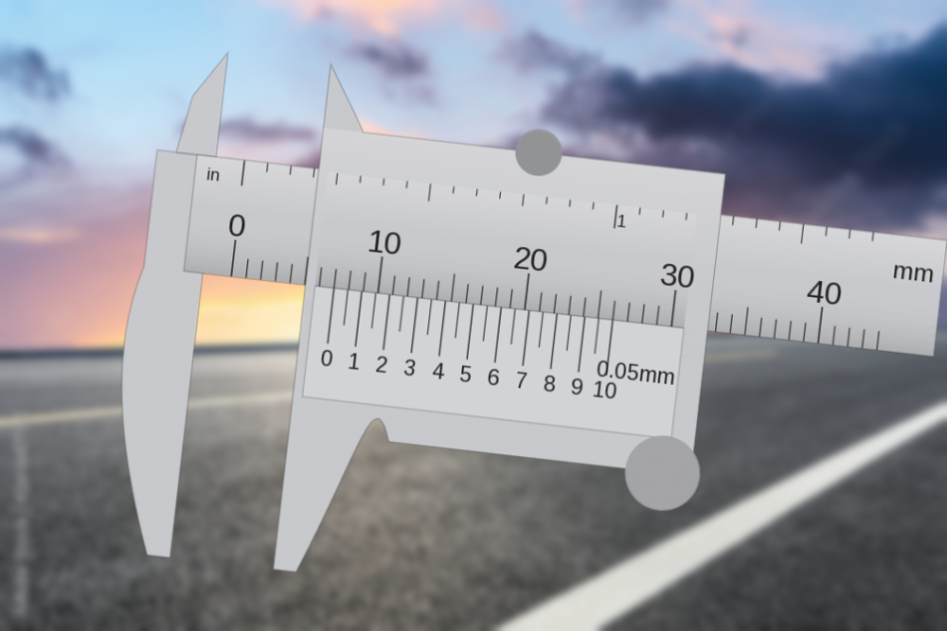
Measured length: 7.0 mm
